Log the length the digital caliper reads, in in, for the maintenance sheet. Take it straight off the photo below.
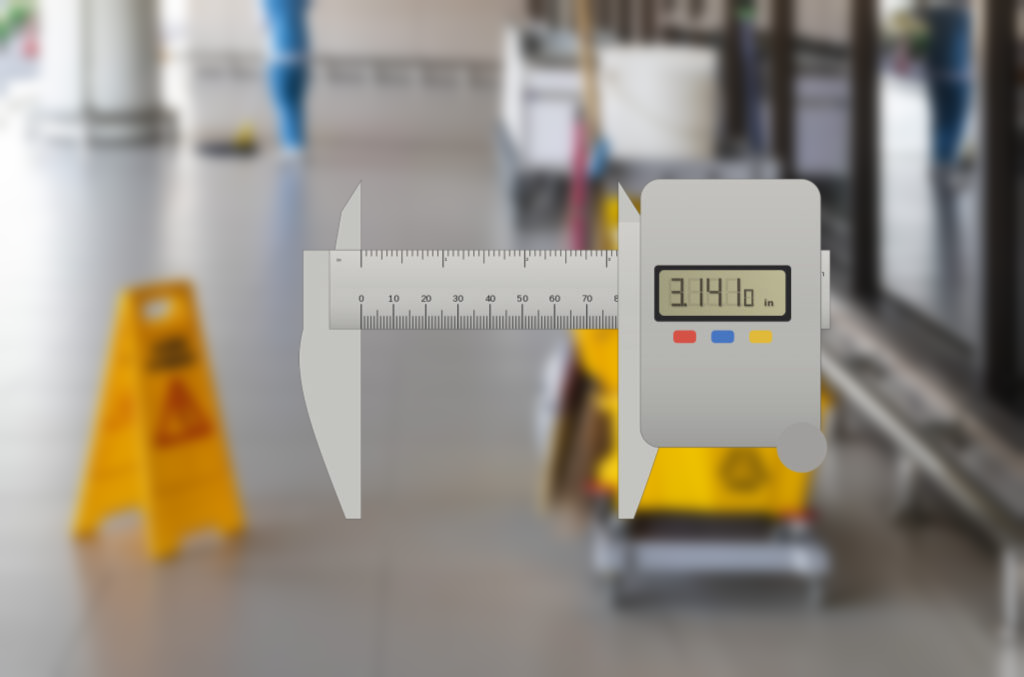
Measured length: 3.1410 in
